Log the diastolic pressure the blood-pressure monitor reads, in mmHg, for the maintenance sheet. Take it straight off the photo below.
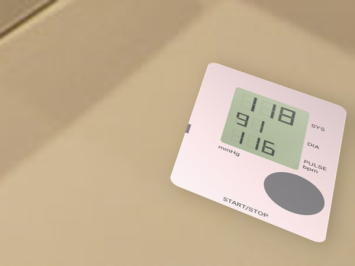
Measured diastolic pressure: 91 mmHg
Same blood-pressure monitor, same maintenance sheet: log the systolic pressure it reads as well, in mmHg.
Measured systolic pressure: 118 mmHg
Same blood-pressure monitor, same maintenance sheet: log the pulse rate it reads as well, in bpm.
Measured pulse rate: 116 bpm
